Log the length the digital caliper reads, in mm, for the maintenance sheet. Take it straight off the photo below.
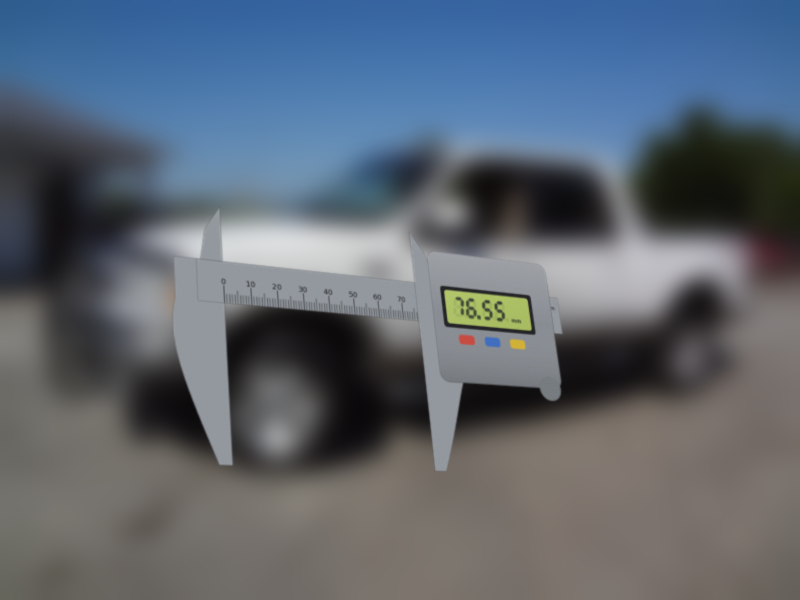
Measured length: 76.55 mm
